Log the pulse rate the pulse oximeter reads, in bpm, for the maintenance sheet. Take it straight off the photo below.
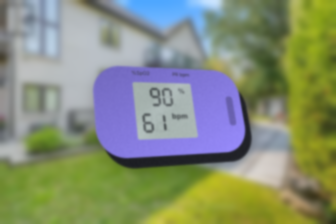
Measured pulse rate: 61 bpm
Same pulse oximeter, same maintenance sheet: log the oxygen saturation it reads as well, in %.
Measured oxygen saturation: 90 %
